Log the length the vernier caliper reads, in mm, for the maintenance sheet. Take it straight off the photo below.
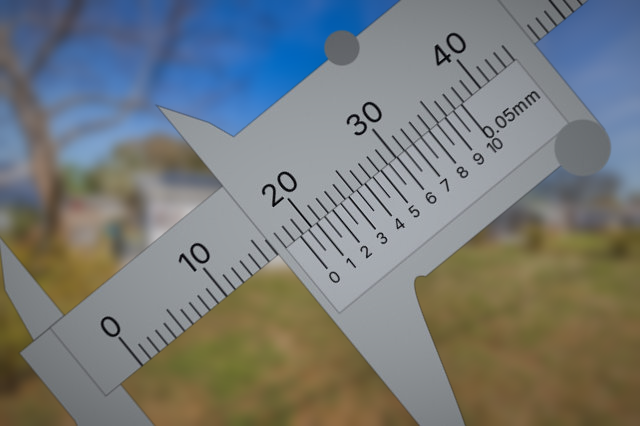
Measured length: 18.7 mm
